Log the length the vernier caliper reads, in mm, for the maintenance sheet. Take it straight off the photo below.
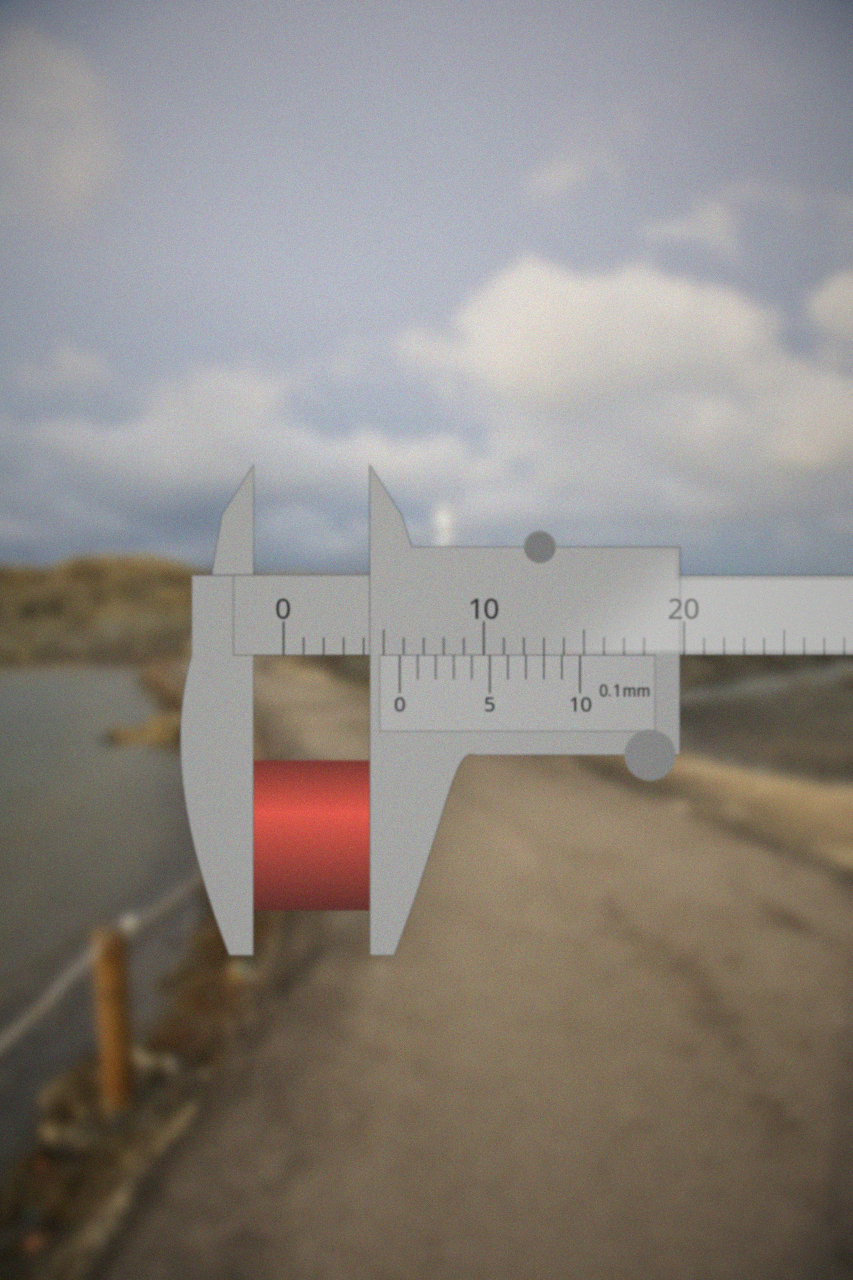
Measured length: 5.8 mm
